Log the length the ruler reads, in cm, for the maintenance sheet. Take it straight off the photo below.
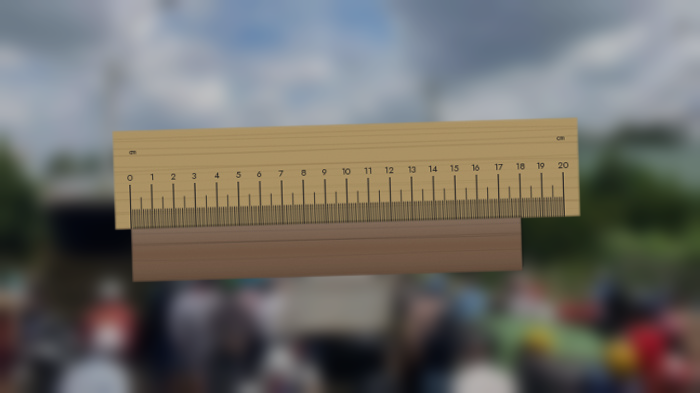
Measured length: 18 cm
